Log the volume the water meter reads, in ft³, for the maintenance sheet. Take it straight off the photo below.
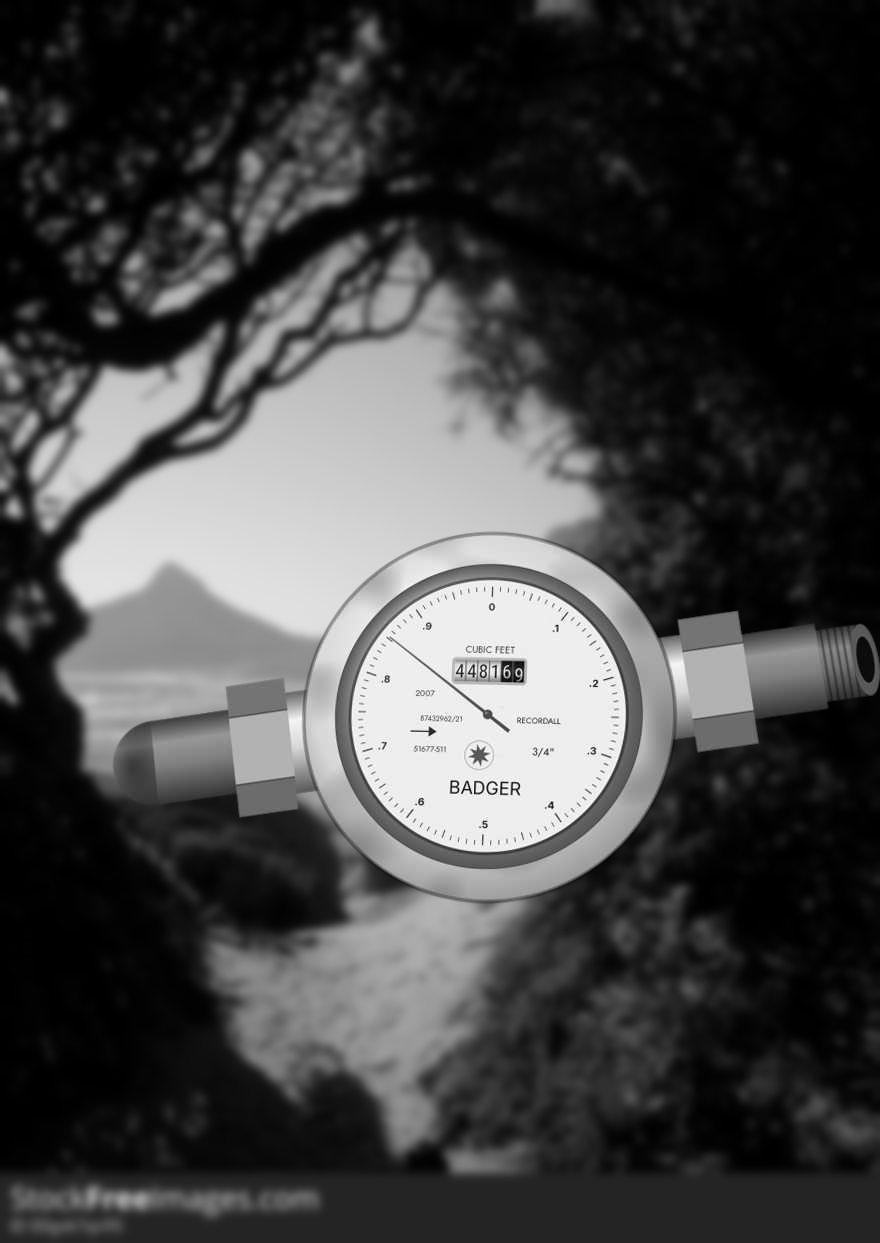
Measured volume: 448168.85 ft³
